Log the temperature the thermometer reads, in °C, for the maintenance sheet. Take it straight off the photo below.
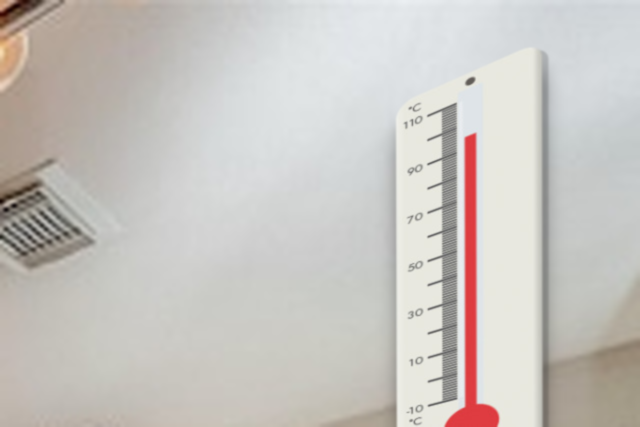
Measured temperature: 95 °C
